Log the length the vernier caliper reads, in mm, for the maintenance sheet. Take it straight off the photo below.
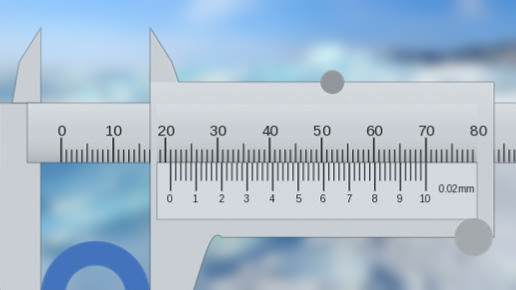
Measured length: 21.0 mm
